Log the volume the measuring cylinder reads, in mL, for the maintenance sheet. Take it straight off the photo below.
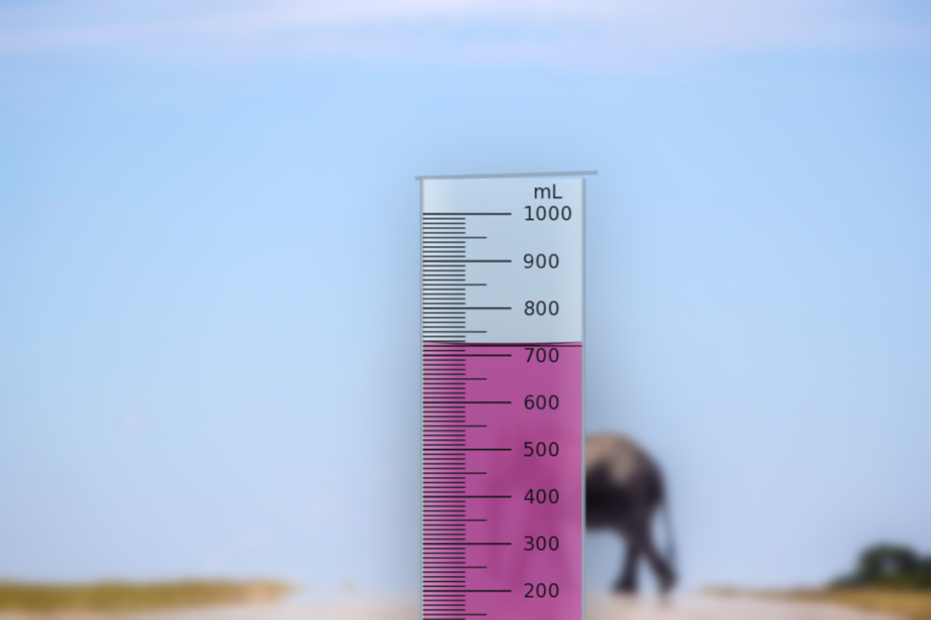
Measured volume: 720 mL
